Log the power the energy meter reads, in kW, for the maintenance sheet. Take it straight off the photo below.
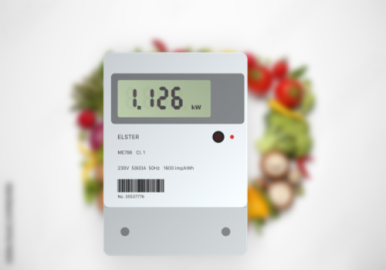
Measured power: 1.126 kW
